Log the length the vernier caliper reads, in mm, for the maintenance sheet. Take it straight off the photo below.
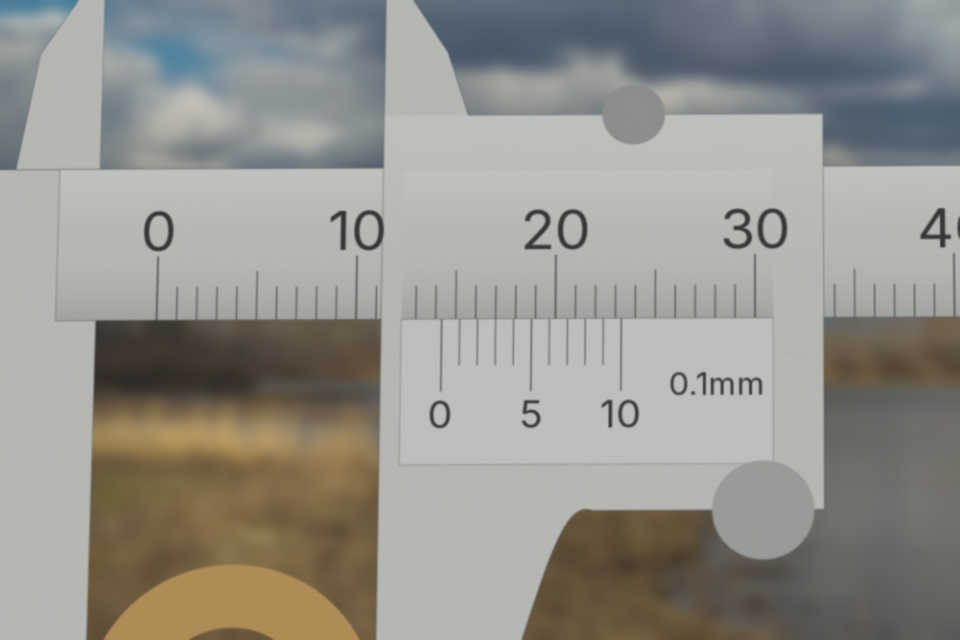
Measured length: 14.3 mm
